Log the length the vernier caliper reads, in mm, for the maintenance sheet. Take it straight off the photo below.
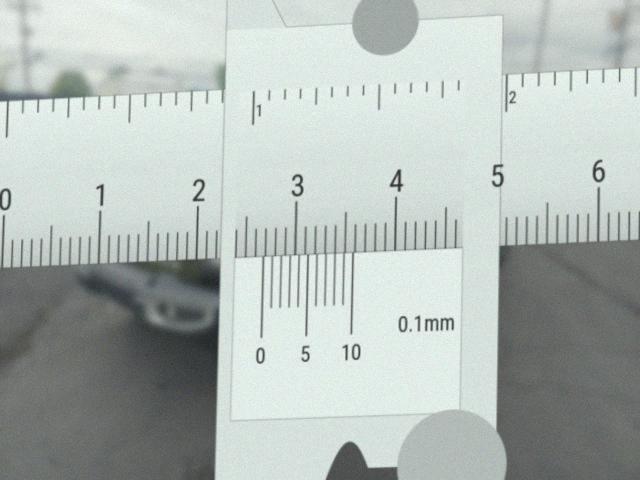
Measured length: 26.8 mm
